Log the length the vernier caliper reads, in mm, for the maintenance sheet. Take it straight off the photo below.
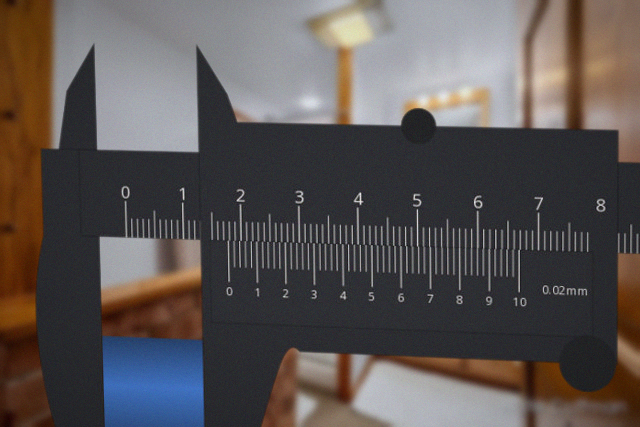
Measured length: 17.8 mm
